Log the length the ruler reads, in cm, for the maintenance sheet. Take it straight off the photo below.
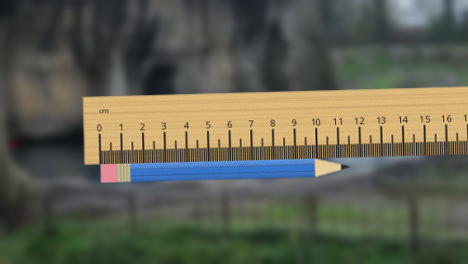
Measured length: 11.5 cm
